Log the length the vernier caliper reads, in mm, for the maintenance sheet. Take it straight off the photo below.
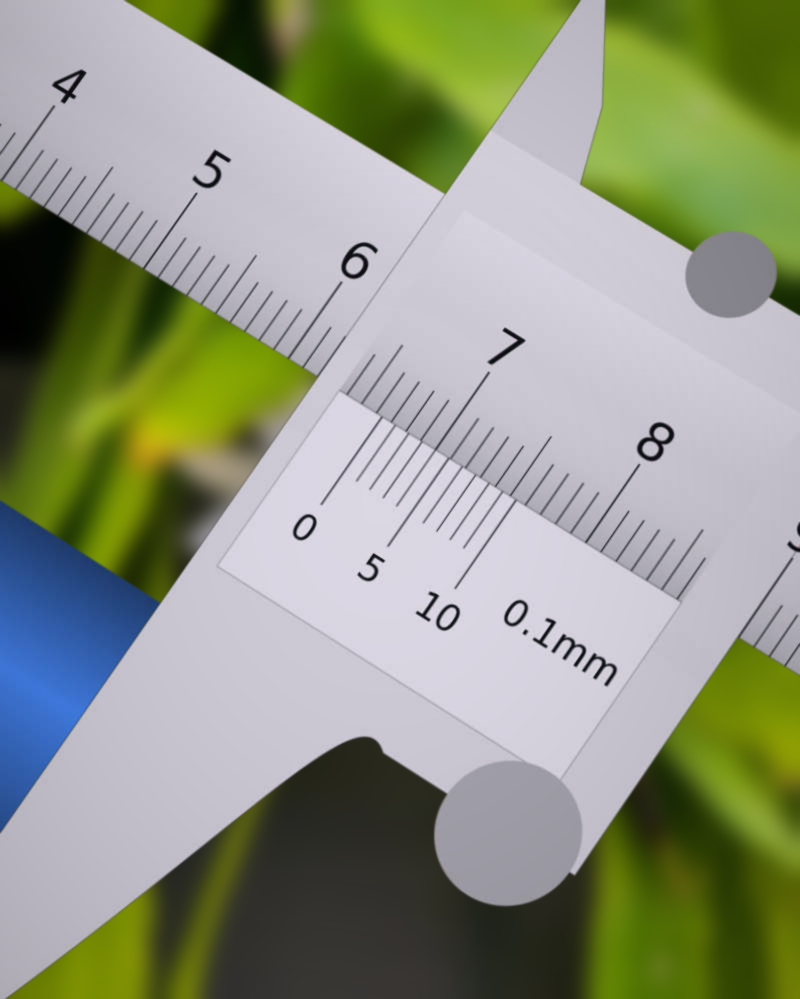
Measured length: 66.4 mm
